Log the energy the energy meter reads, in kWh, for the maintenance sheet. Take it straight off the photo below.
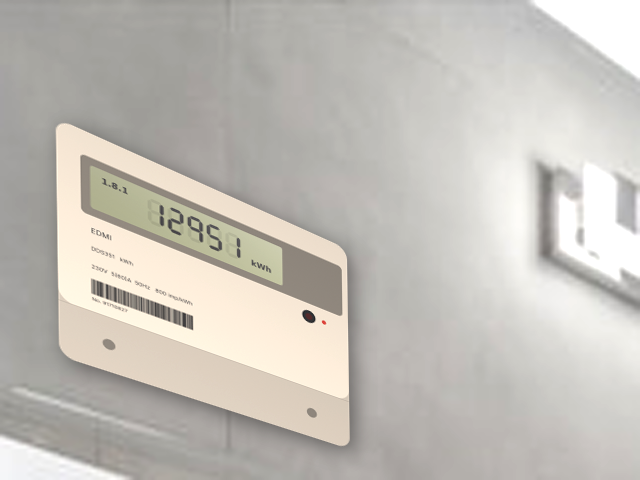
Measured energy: 12951 kWh
